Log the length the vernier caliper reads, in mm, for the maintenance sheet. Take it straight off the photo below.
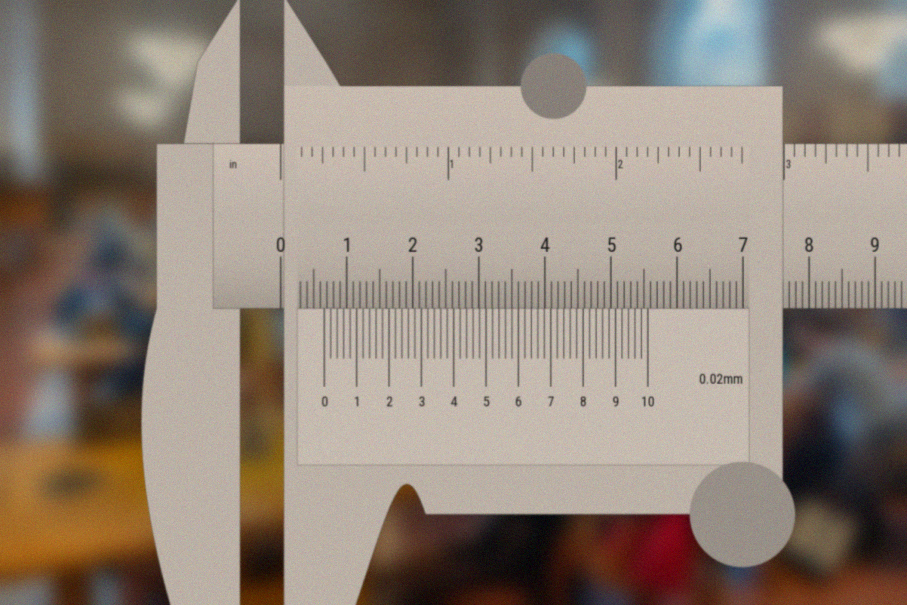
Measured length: 6.6 mm
